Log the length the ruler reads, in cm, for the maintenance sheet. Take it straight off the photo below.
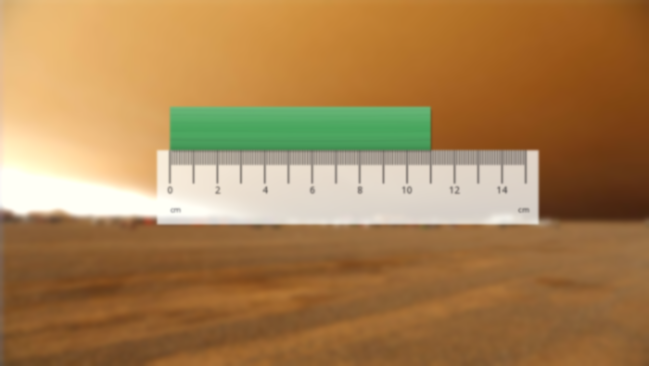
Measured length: 11 cm
